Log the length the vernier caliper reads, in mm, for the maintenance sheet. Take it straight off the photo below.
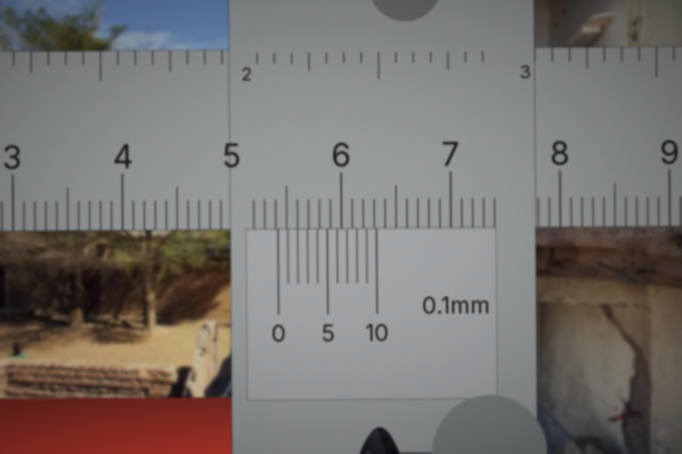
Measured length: 54.2 mm
